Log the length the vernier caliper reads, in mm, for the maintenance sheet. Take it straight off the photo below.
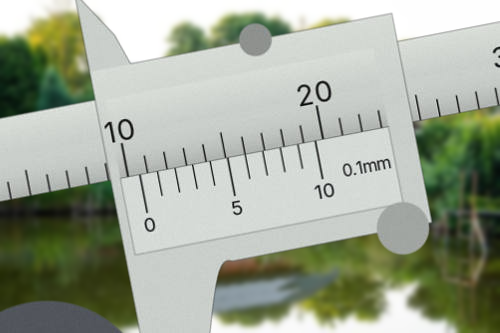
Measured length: 10.6 mm
